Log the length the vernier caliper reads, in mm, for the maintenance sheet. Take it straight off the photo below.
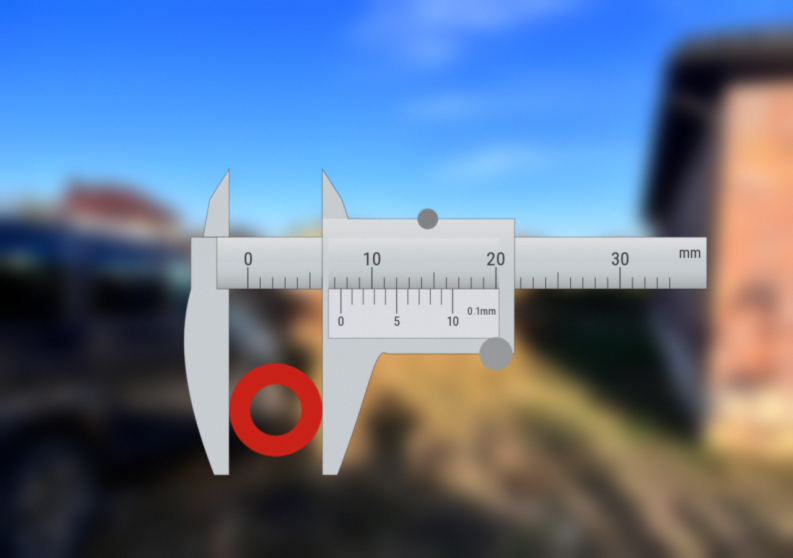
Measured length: 7.5 mm
